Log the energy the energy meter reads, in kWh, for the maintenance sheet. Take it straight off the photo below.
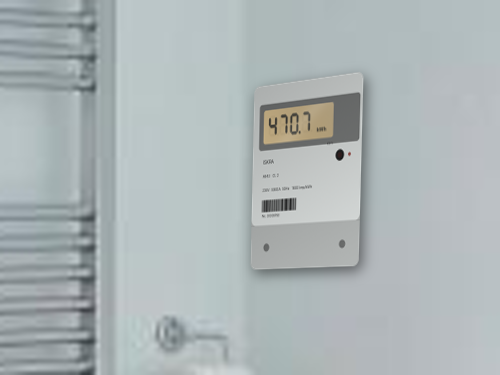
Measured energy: 470.7 kWh
